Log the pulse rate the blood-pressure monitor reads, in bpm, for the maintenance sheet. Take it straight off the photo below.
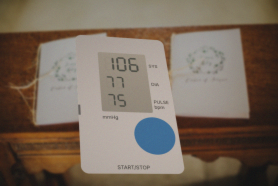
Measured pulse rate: 75 bpm
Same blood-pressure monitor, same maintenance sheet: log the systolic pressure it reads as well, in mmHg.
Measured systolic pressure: 106 mmHg
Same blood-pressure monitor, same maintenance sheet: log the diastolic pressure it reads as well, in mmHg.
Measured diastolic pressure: 77 mmHg
